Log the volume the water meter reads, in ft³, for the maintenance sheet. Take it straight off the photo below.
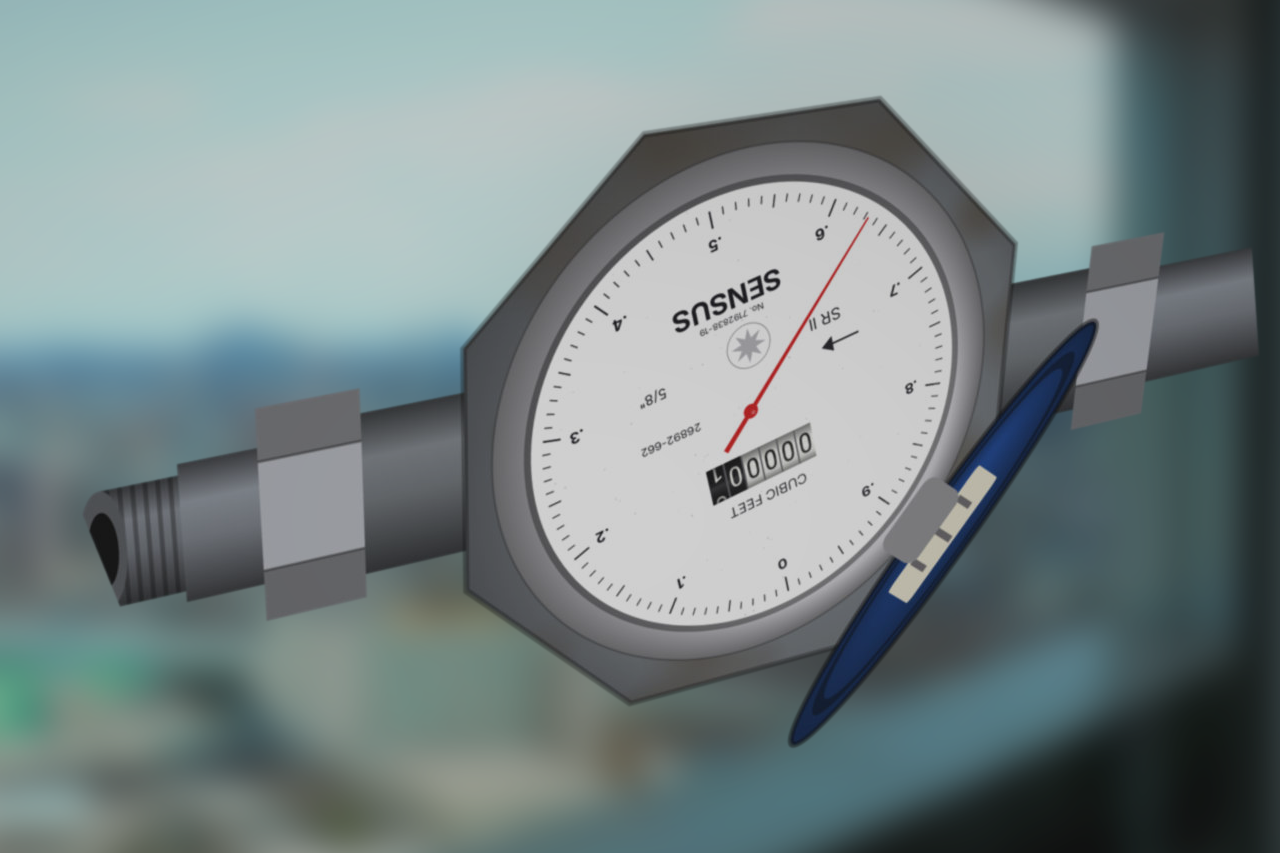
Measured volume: 0.63 ft³
